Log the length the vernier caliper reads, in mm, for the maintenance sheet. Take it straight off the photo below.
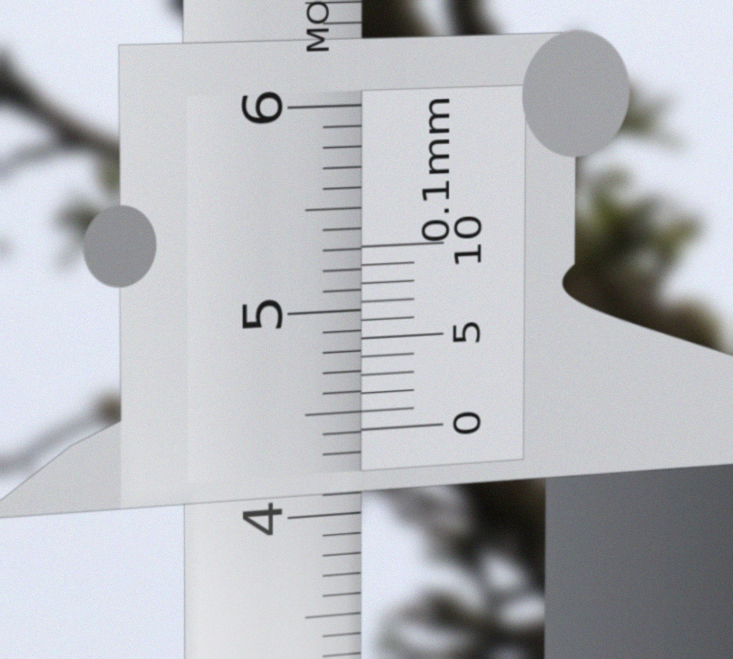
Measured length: 44.1 mm
